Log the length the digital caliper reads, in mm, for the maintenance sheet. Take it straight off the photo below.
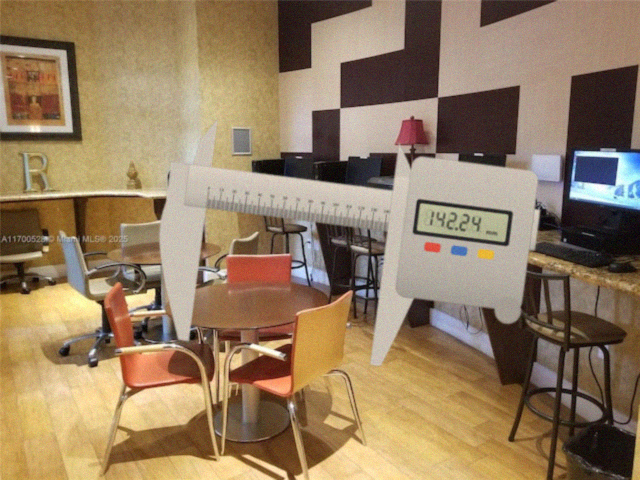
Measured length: 142.24 mm
